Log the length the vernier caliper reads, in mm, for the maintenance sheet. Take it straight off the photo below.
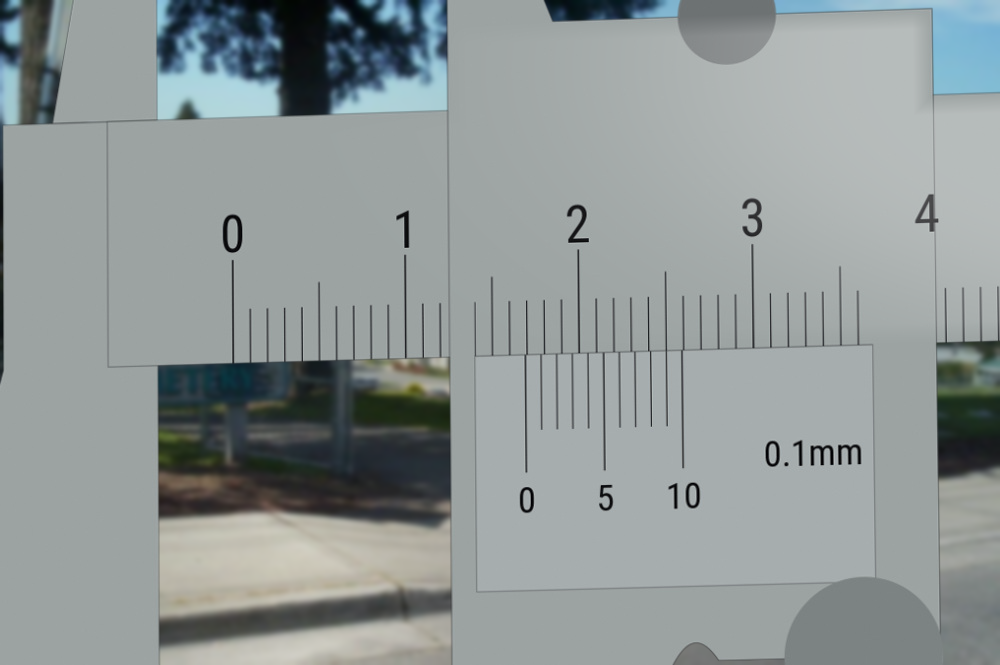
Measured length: 16.9 mm
